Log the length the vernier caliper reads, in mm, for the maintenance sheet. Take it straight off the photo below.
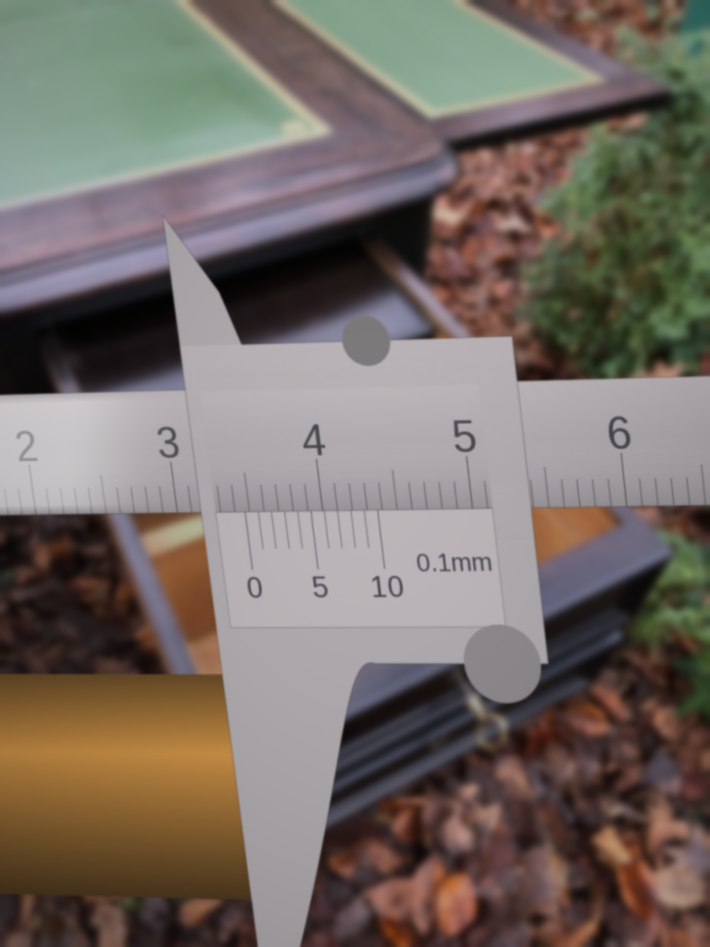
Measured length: 34.7 mm
